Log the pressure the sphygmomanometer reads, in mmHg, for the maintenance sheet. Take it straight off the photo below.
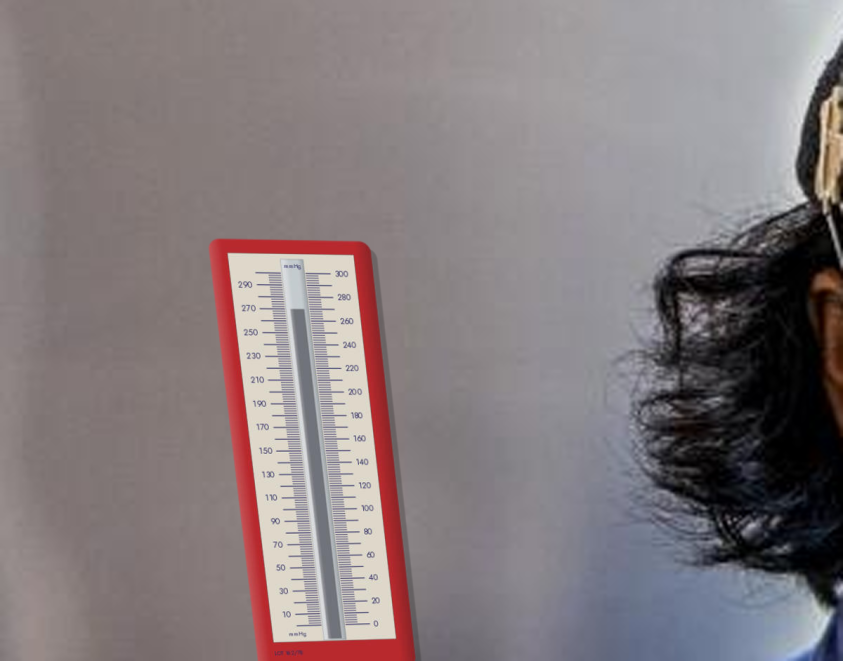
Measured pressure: 270 mmHg
